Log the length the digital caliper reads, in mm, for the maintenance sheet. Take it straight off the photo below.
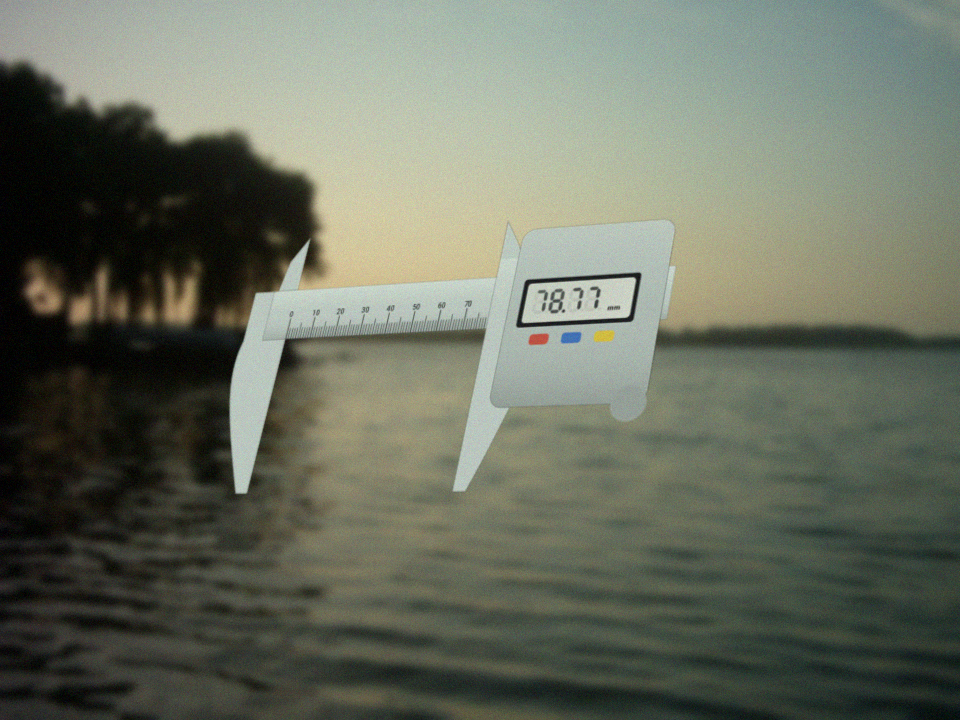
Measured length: 78.77 mm
